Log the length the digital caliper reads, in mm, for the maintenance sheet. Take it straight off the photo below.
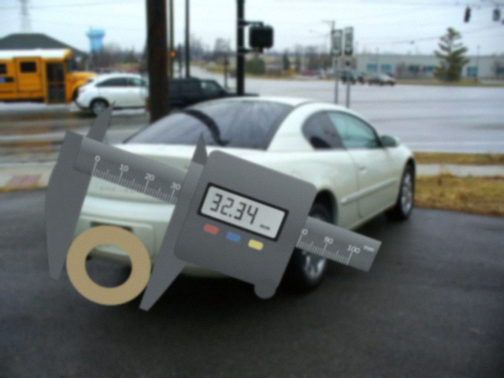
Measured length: 32.34 mm
